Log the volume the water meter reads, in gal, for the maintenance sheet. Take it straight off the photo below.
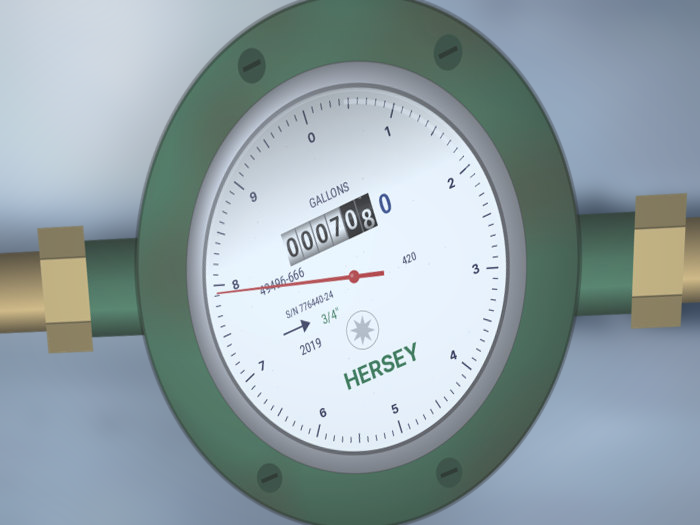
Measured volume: 7077.9 gal
